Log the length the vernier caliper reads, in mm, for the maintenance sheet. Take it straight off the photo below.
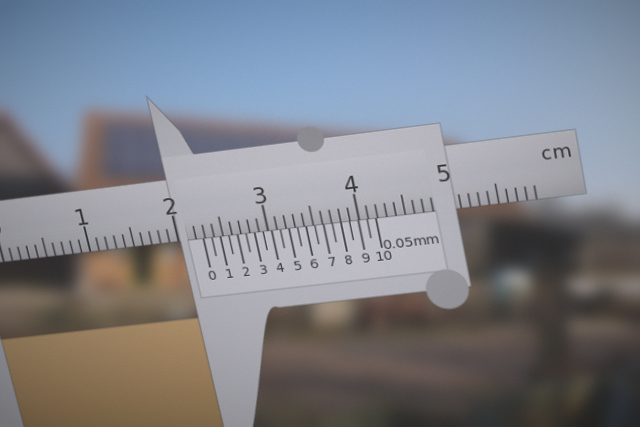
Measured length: 22.8 mm
